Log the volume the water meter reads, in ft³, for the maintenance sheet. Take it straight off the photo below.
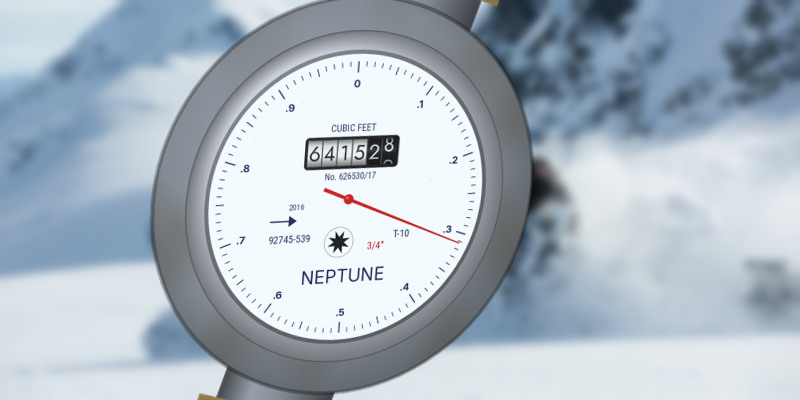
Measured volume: 641528.31 ft³
